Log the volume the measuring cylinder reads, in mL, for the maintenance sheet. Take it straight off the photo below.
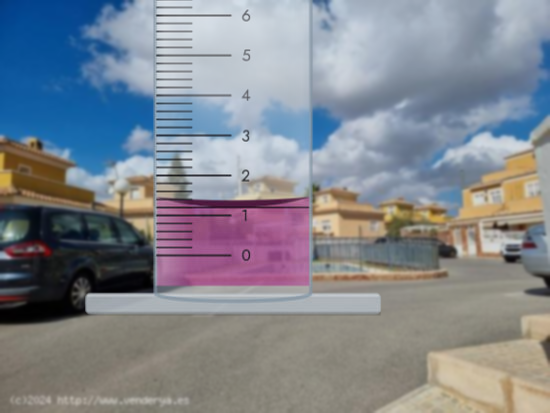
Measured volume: 1.2 mL
